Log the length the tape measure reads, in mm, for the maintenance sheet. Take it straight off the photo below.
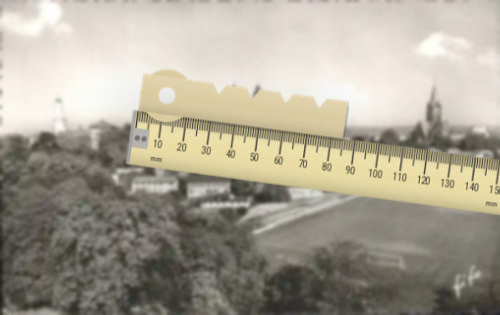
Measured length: 85 mm
